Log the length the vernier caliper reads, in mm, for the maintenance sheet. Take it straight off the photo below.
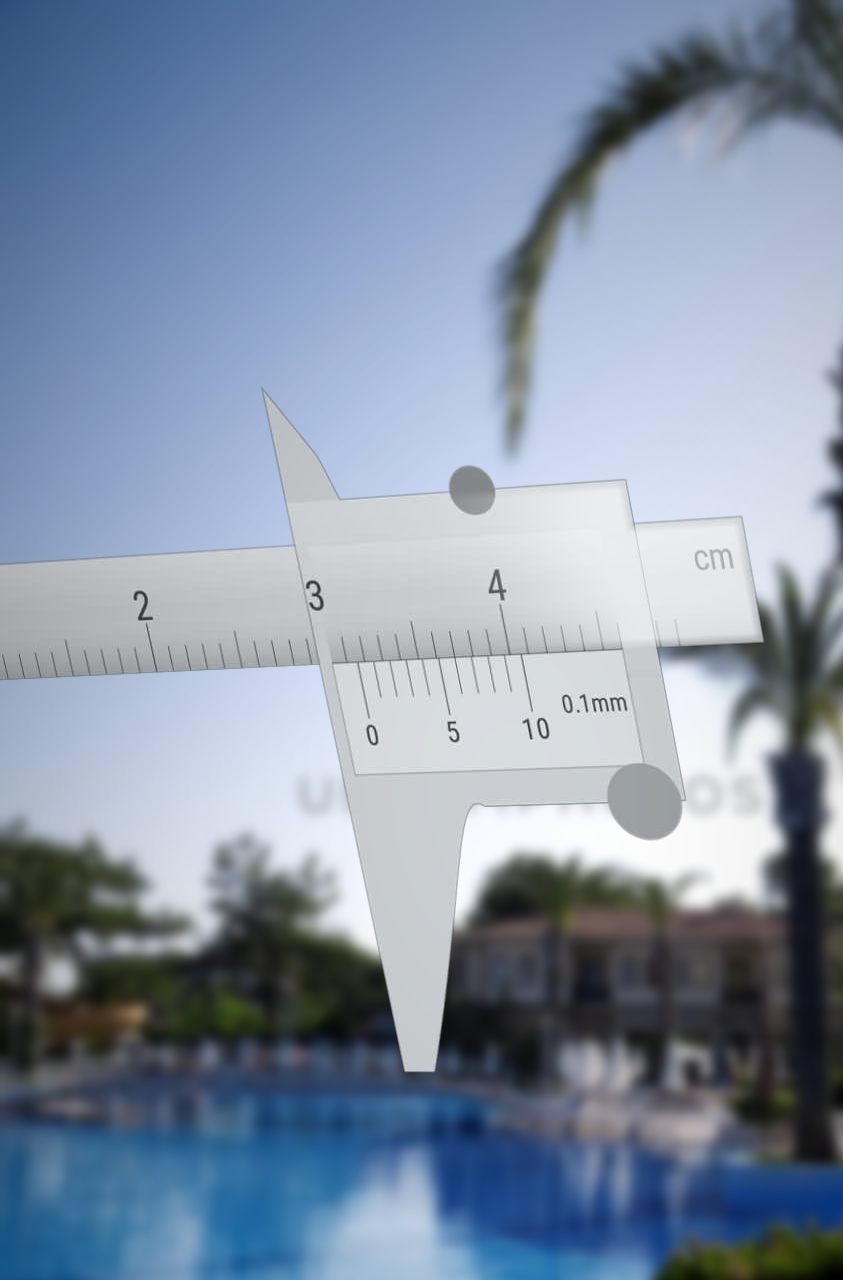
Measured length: 31.6 mm
